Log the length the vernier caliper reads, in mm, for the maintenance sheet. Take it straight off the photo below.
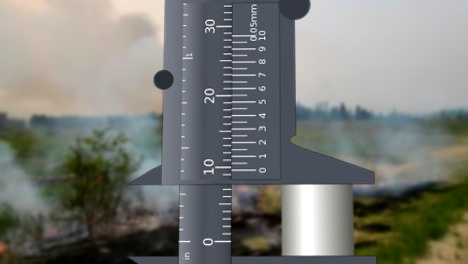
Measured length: 9.6 mm
